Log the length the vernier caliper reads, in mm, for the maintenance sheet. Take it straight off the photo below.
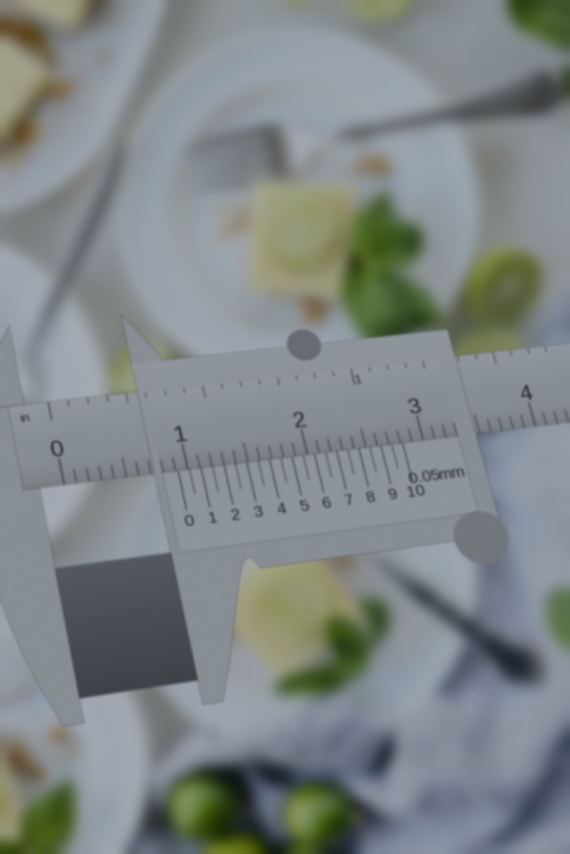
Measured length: 9.2 mm
